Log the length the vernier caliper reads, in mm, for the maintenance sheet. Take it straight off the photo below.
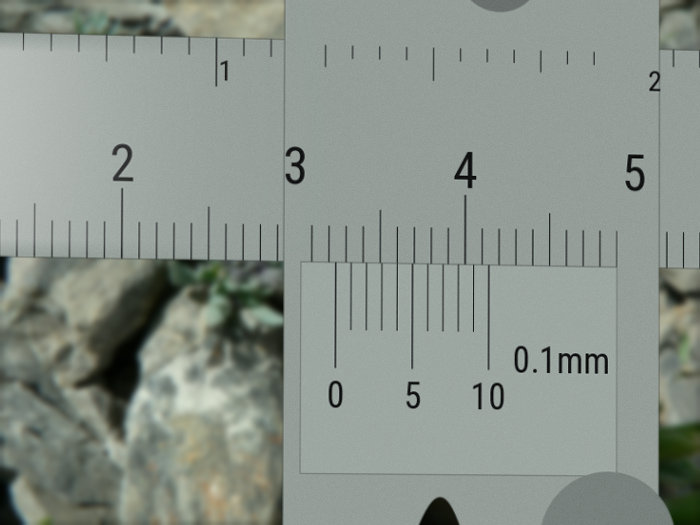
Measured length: 32.4 mm
